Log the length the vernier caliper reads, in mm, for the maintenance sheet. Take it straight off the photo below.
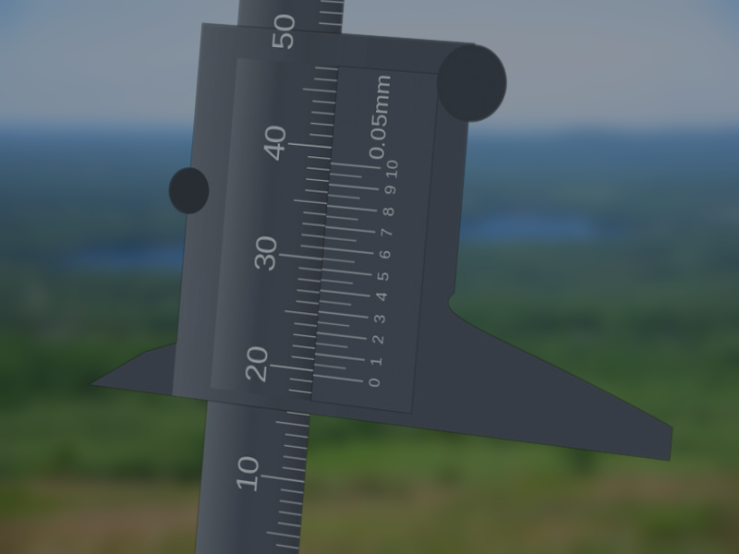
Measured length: 19.6 mm
